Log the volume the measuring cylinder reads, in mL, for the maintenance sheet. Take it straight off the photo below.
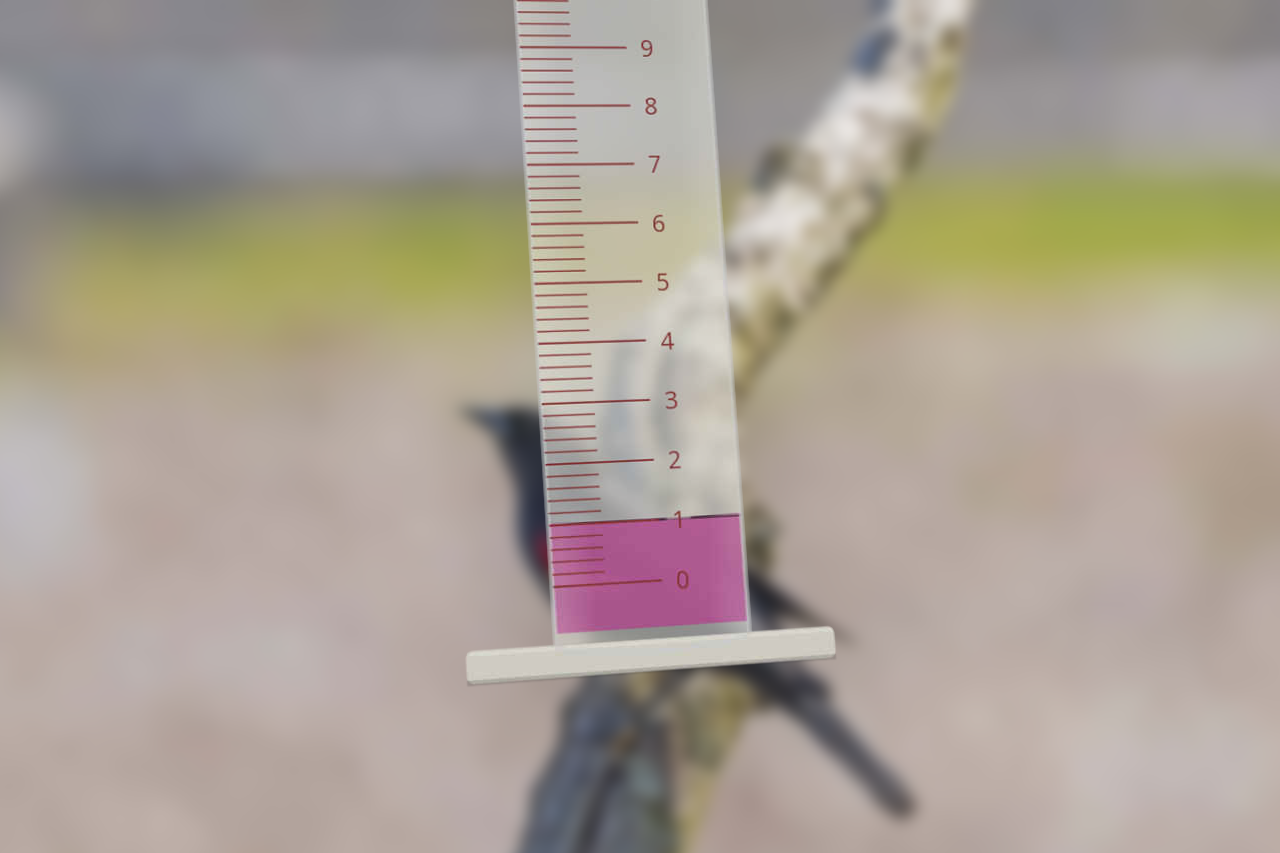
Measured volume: 1 mL
